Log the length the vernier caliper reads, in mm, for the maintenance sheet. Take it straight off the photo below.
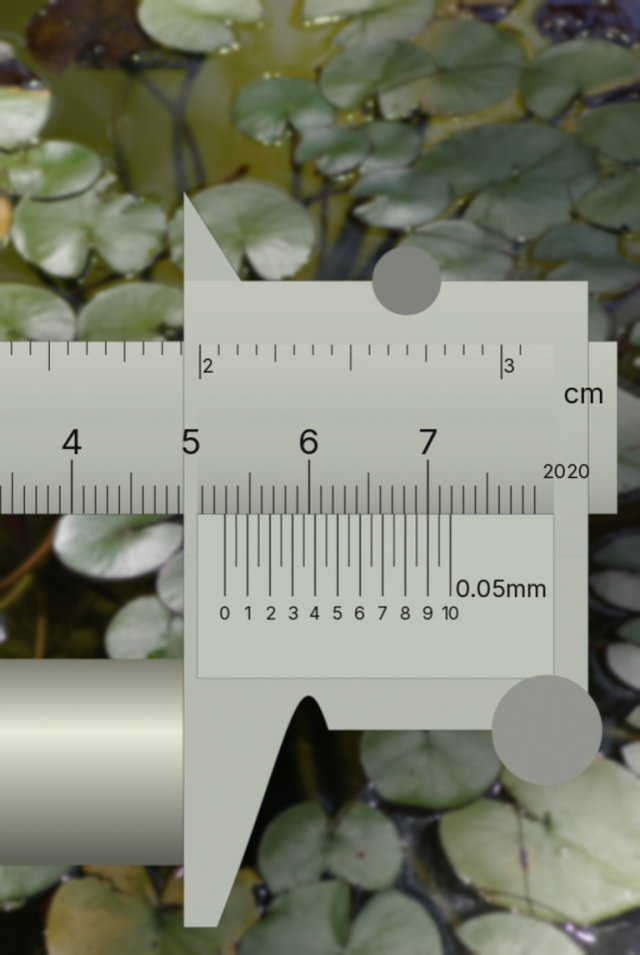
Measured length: 52.9 mm
